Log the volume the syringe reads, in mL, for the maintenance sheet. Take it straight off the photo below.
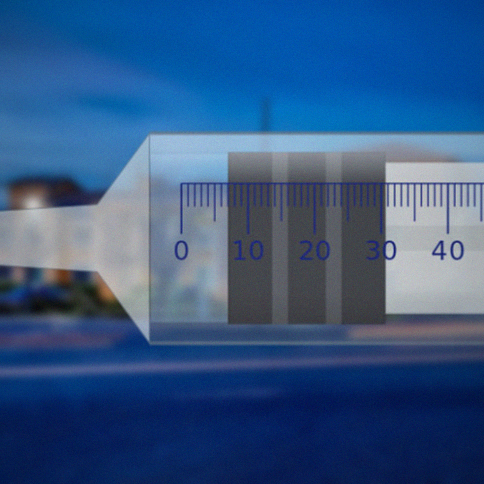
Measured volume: 7 mL
